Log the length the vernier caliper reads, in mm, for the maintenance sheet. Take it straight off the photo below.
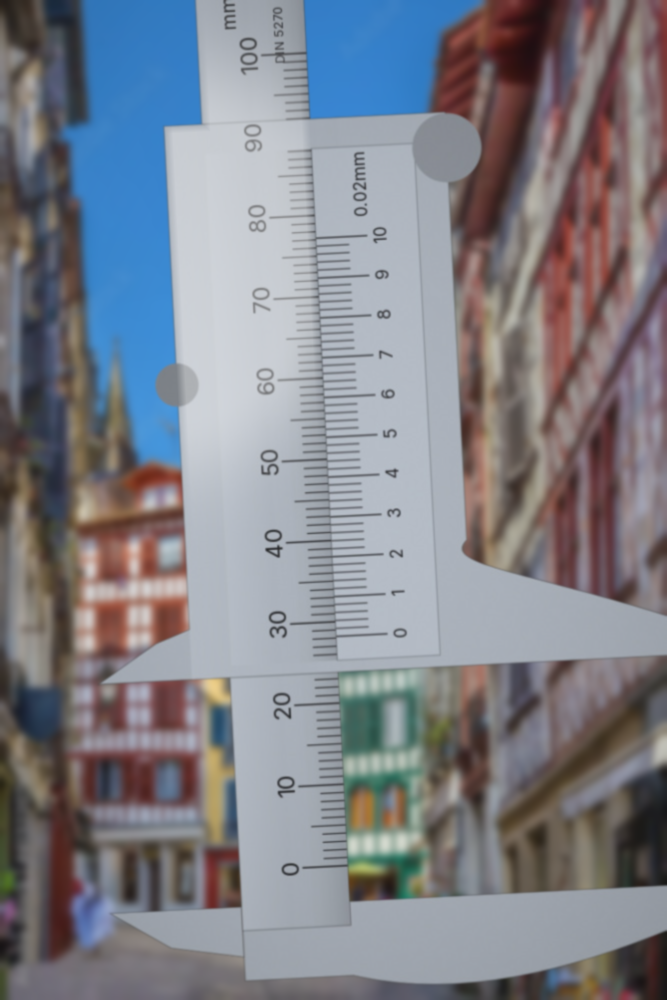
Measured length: 28.2 mm
